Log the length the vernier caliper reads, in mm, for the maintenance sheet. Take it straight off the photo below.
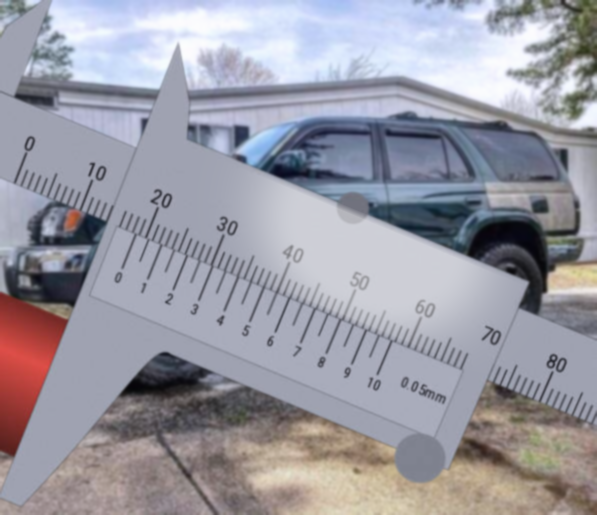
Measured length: 18.5 mm
